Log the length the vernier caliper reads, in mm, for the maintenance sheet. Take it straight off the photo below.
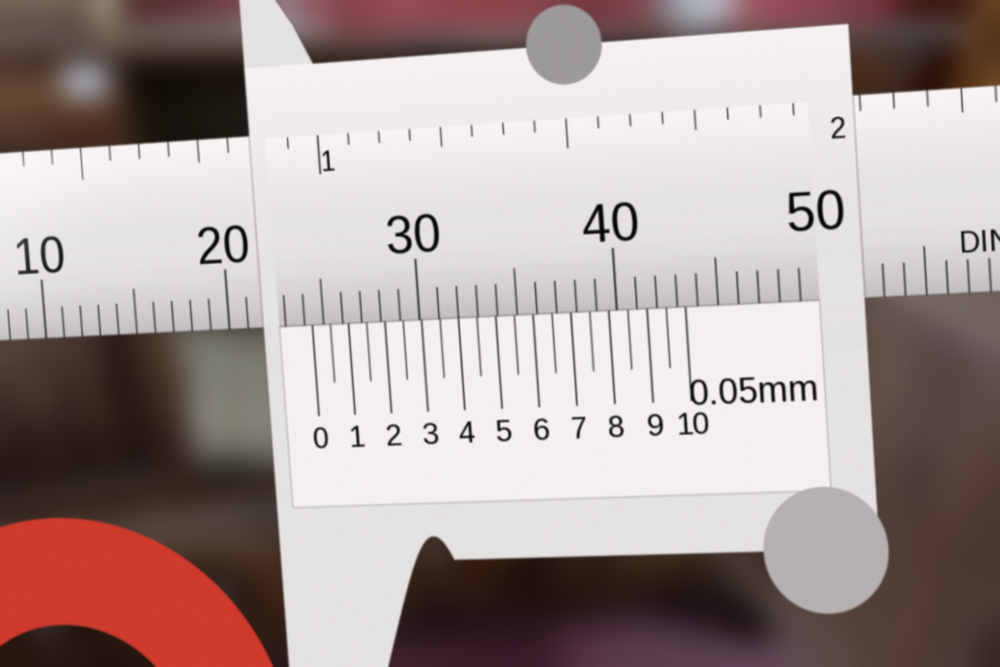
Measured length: 24.4 mm
